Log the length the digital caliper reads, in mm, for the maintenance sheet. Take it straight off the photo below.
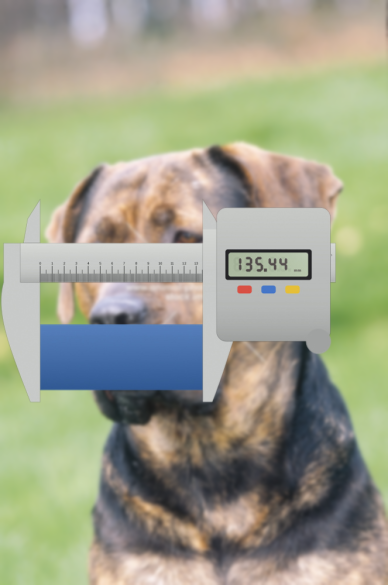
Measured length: 135.44 mm
